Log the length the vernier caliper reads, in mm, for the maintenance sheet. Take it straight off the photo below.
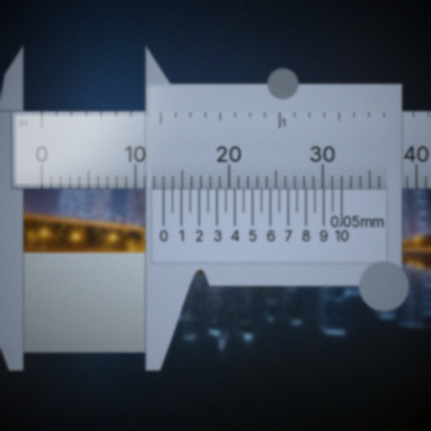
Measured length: 13.0 mm
